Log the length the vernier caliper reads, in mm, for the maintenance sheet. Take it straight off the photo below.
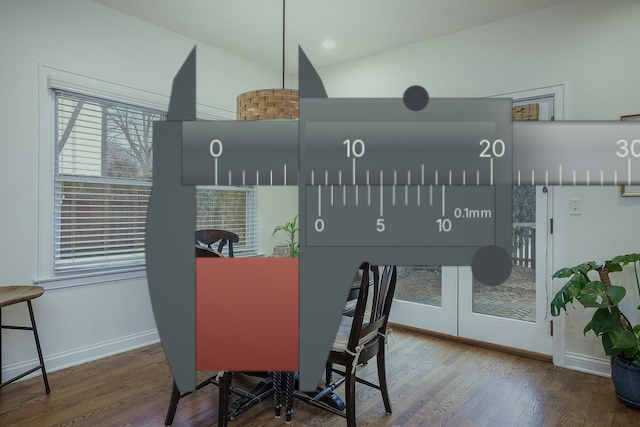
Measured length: 7.5 mm
